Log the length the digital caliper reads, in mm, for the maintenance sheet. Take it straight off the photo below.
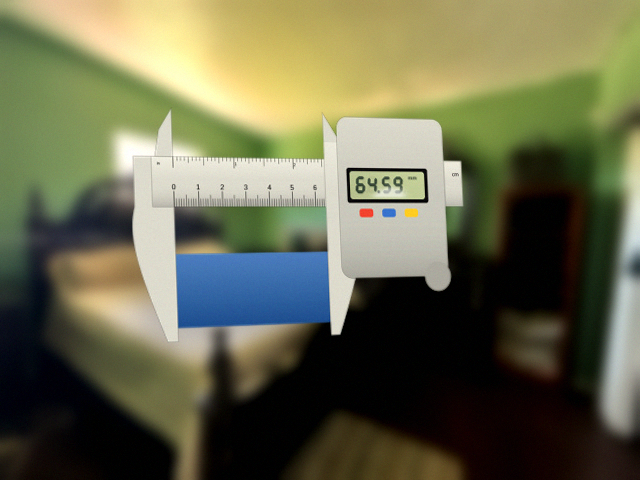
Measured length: 64.59 mm
